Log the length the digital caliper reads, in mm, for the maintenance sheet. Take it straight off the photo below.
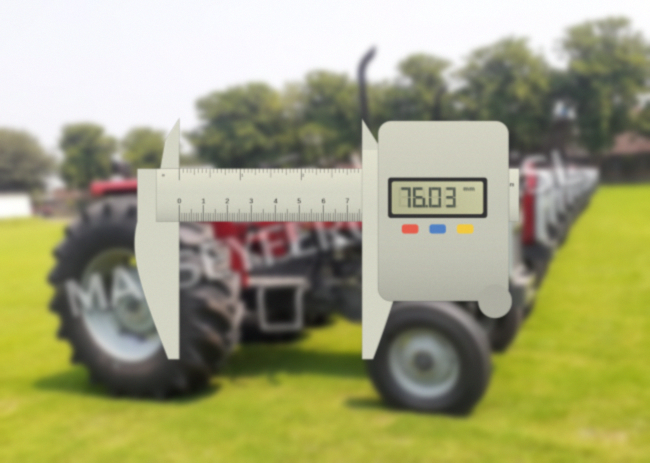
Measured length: 76.03 mm
